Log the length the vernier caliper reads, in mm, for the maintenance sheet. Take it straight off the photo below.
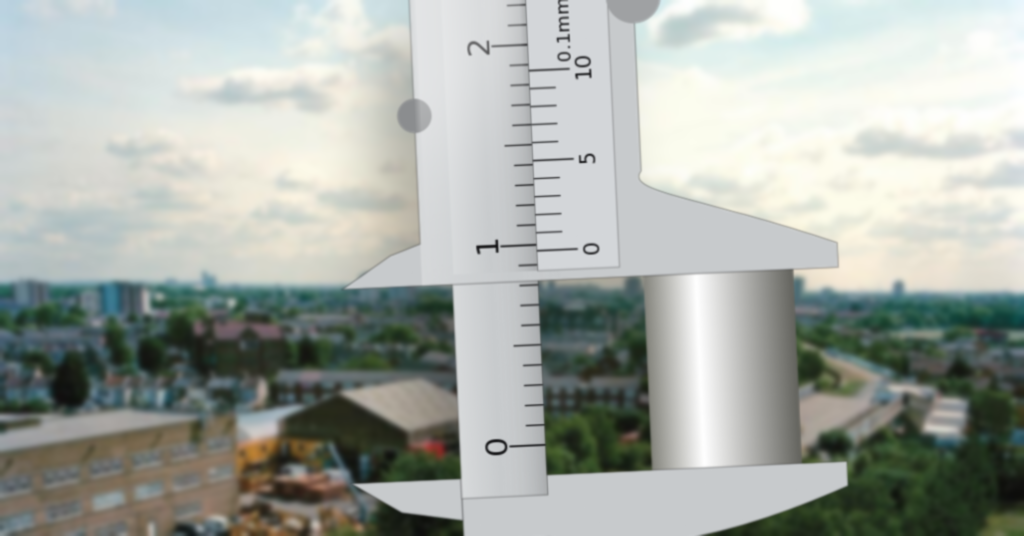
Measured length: 9.7 mm
